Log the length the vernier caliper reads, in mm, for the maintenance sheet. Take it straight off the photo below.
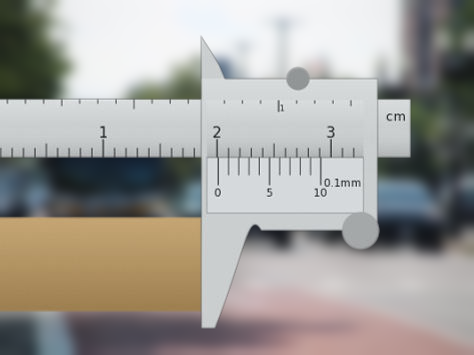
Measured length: 20.1 mm
